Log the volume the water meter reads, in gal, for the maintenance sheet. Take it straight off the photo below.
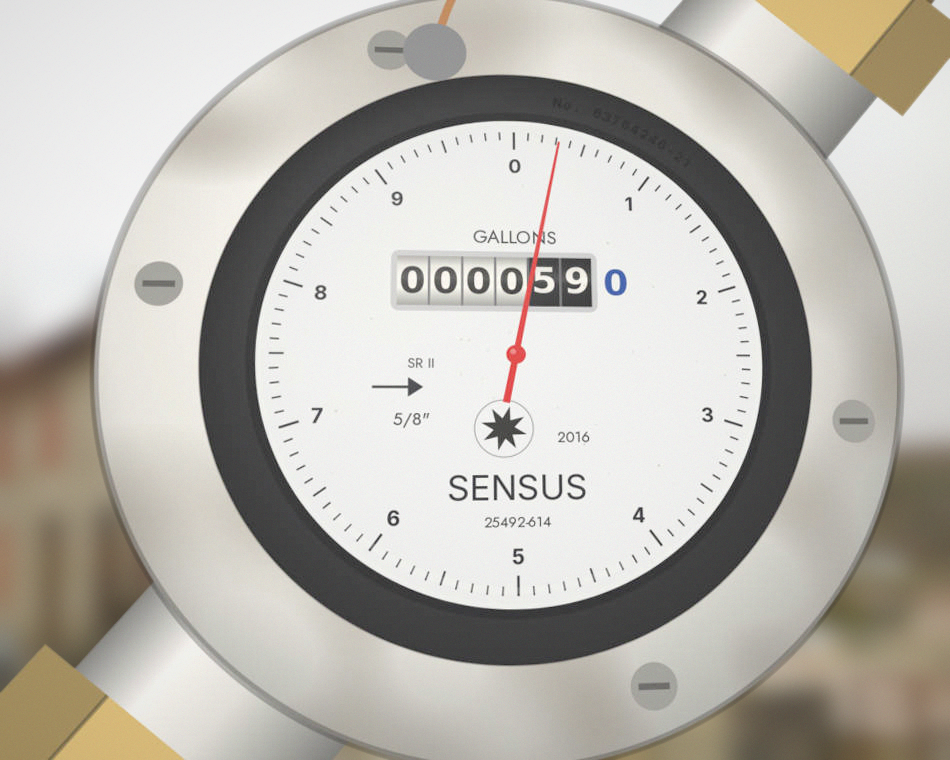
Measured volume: 590.3 gal
